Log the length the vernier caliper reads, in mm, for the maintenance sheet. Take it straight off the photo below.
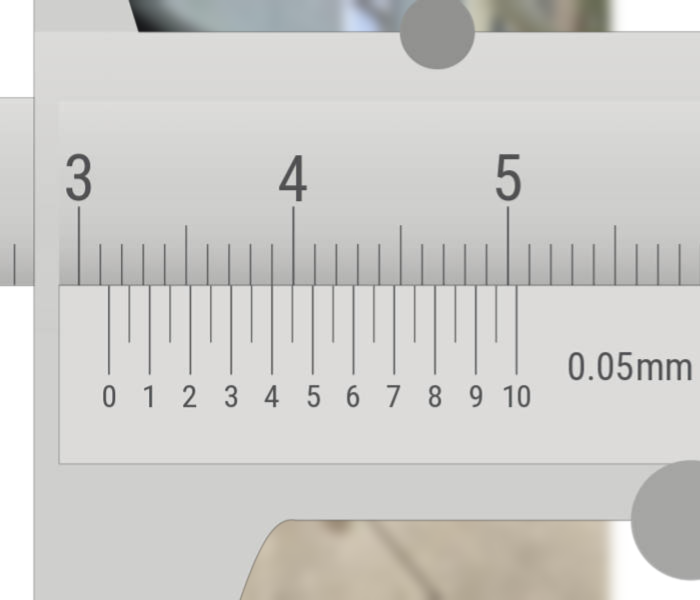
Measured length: 31.4 mm
